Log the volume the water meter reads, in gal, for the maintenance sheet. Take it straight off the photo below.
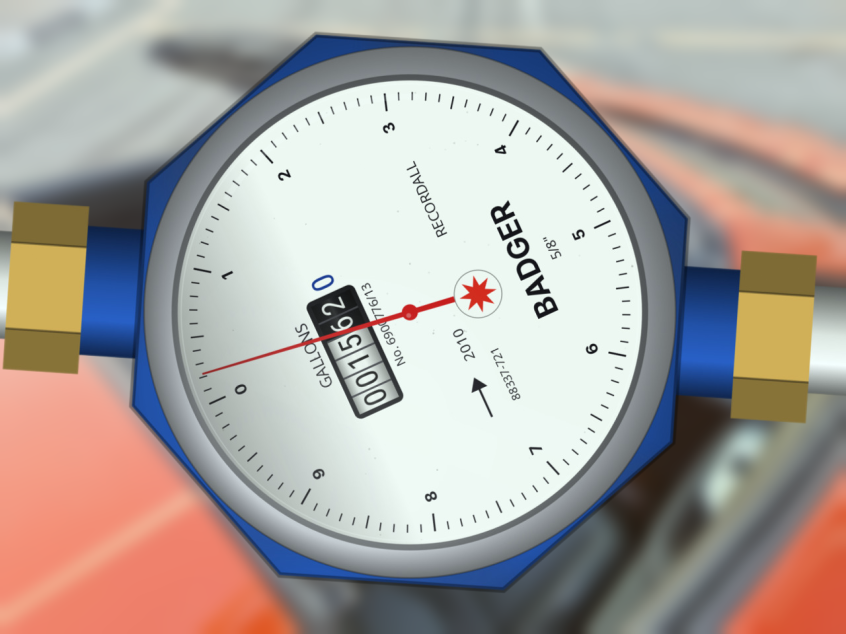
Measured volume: 15620.2 gal
